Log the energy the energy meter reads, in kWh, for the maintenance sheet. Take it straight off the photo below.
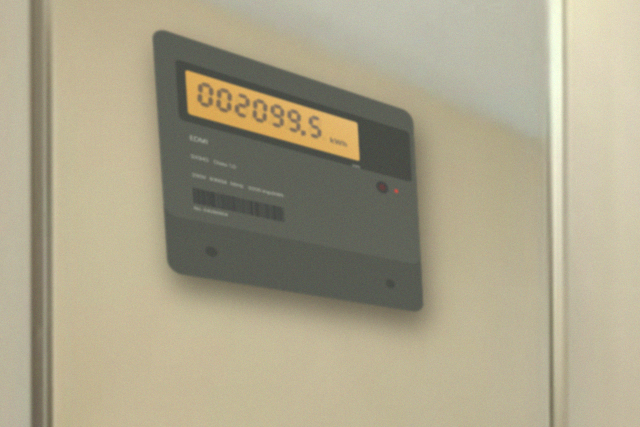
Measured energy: 2099.5 kWh
